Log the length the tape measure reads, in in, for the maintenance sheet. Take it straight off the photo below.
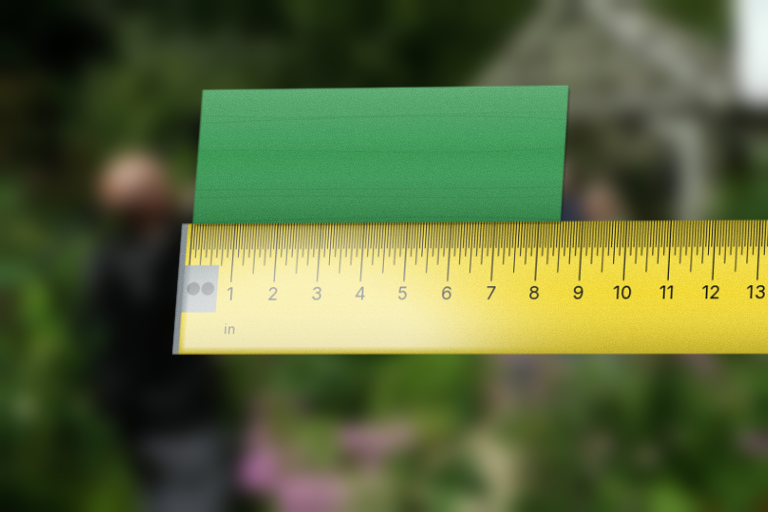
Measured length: 8.5 in
